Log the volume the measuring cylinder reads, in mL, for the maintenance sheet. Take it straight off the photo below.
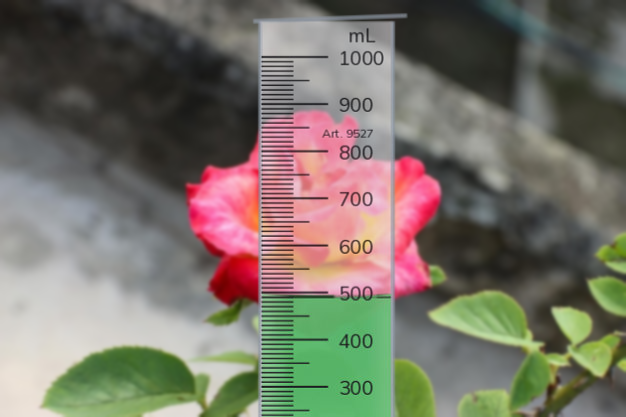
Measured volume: 490 mL
